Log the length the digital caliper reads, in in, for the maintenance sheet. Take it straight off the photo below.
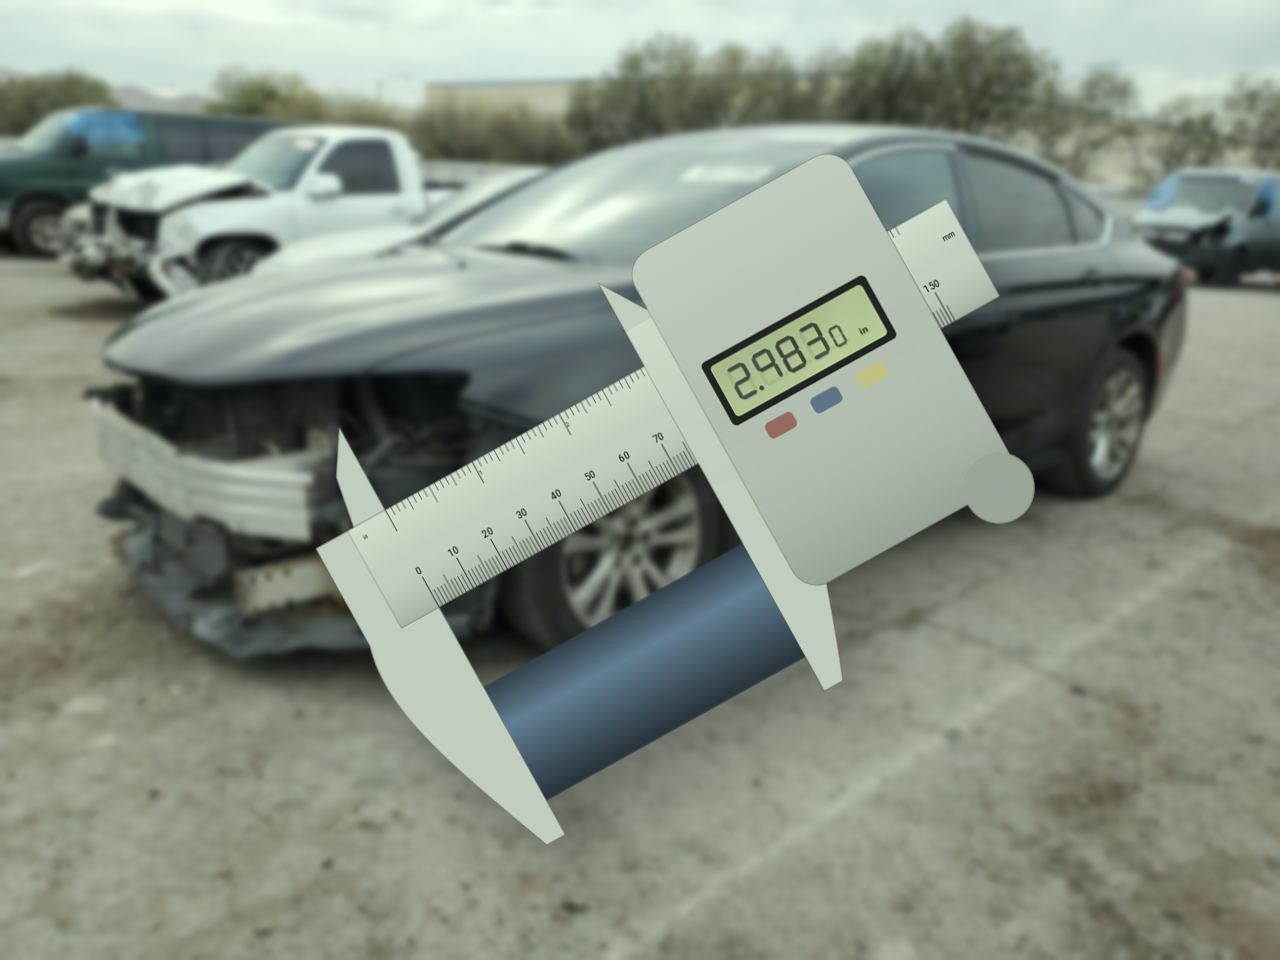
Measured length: 2.9830 in
